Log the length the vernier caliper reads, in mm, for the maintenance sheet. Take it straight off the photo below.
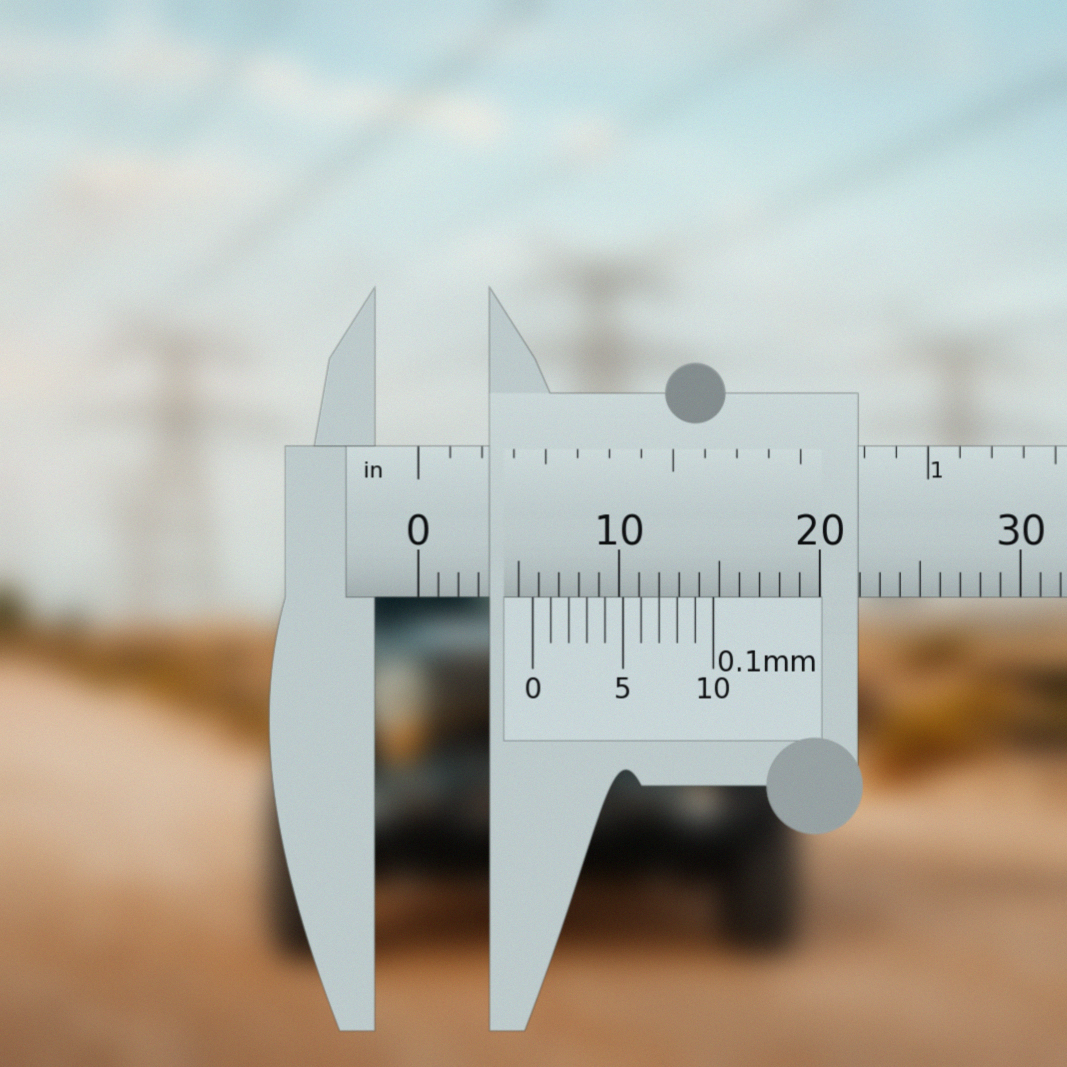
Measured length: 5.7 mm
